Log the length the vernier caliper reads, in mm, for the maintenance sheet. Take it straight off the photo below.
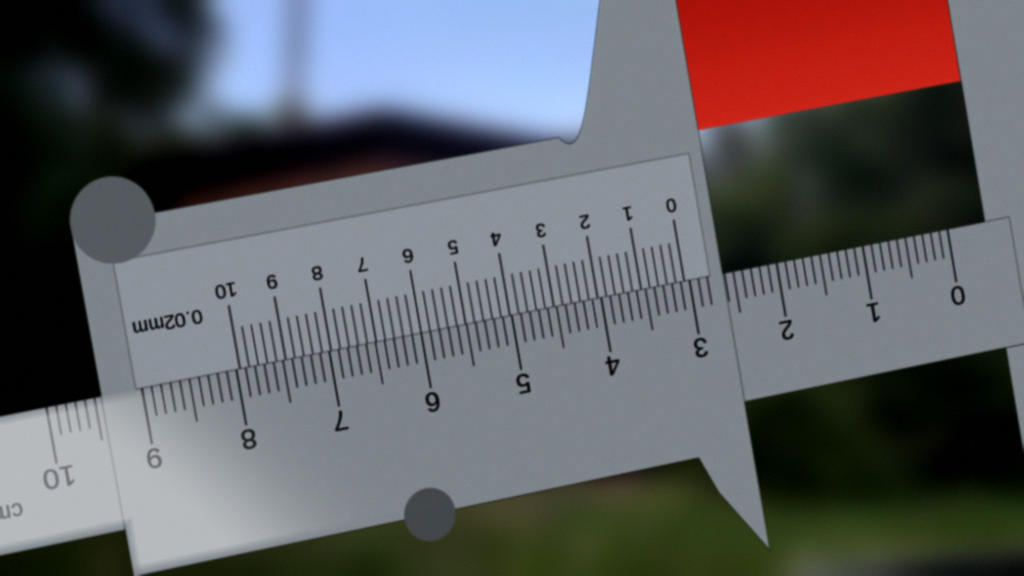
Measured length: 30.6 mm
